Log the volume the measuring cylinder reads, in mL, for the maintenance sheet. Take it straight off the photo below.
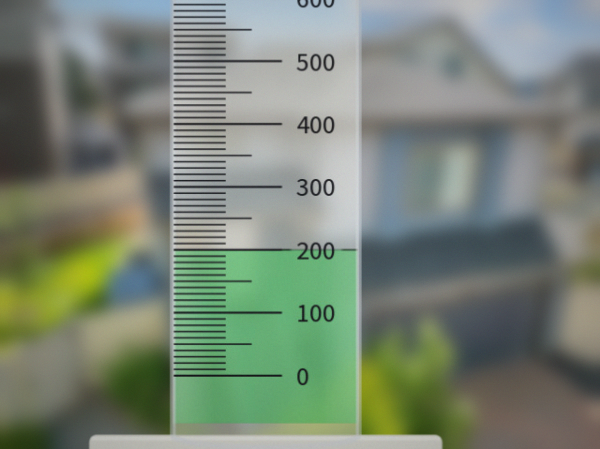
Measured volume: 200 mL
